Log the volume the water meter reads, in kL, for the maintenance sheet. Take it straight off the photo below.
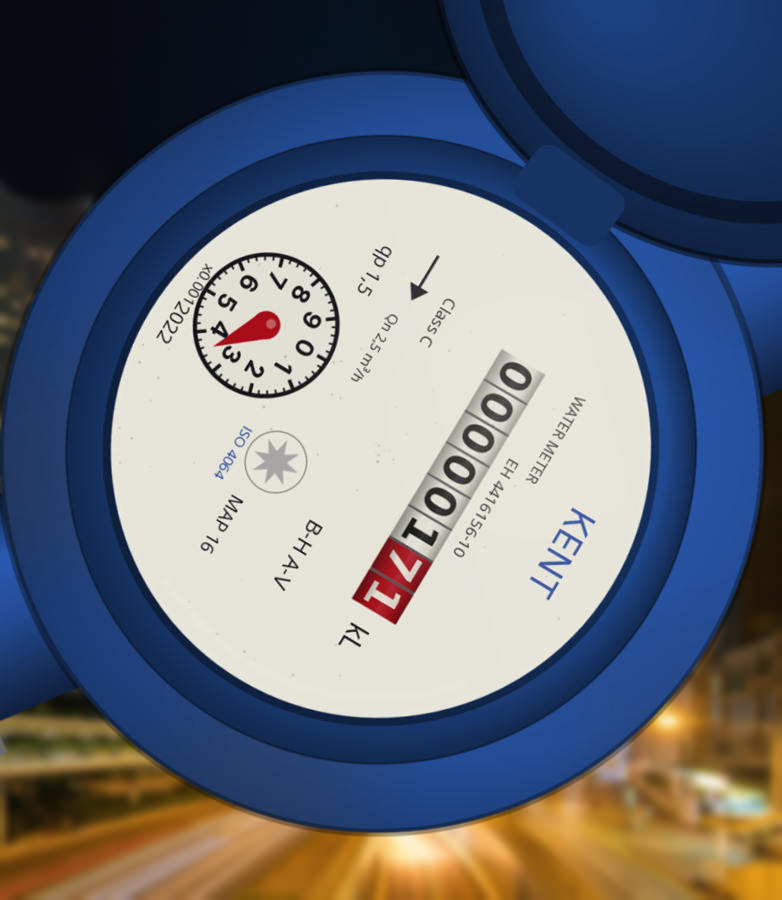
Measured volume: 1.713 kL
